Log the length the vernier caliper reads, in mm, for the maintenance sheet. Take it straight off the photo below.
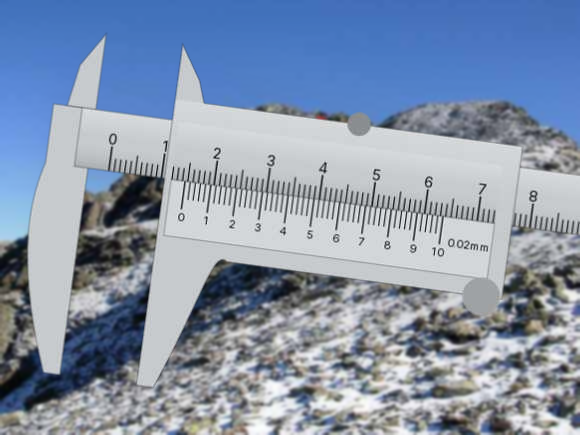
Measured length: 14.5 mm
